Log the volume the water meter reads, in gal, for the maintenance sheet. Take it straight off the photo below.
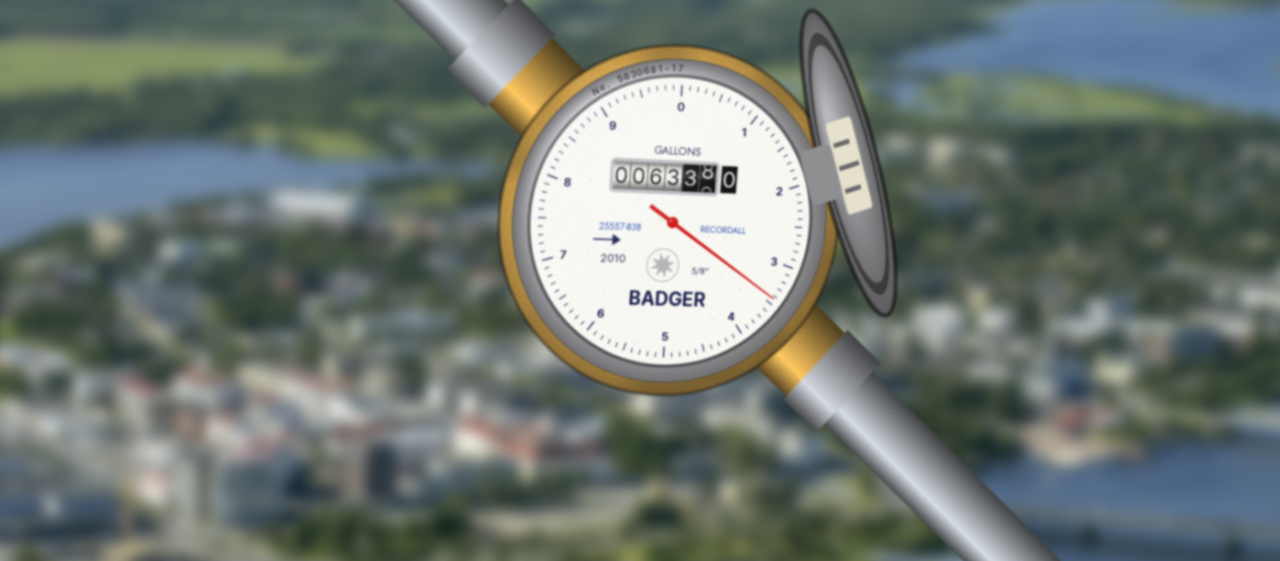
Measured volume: 63383.4 gal
